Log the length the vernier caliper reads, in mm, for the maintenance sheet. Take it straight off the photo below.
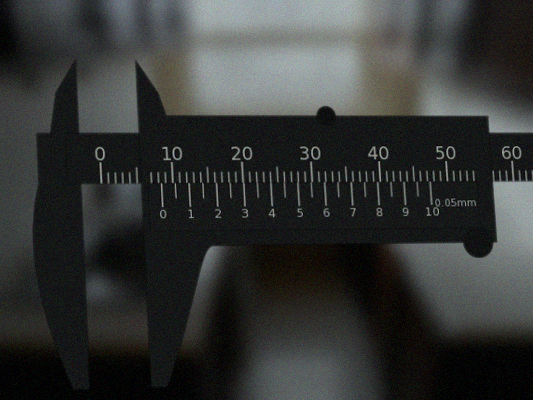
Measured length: 8.4 mm
